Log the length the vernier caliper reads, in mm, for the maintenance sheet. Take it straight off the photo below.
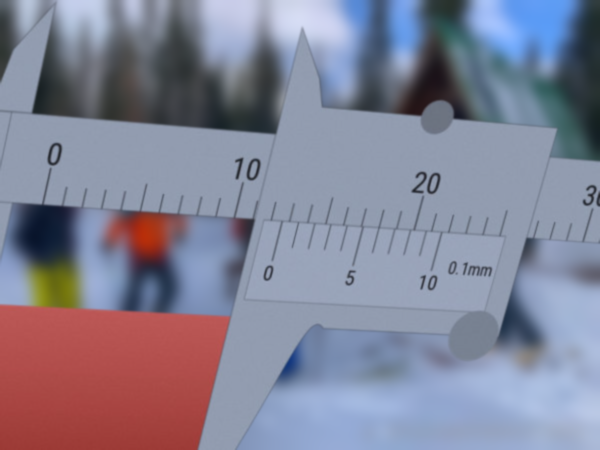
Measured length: 12.6 mm
